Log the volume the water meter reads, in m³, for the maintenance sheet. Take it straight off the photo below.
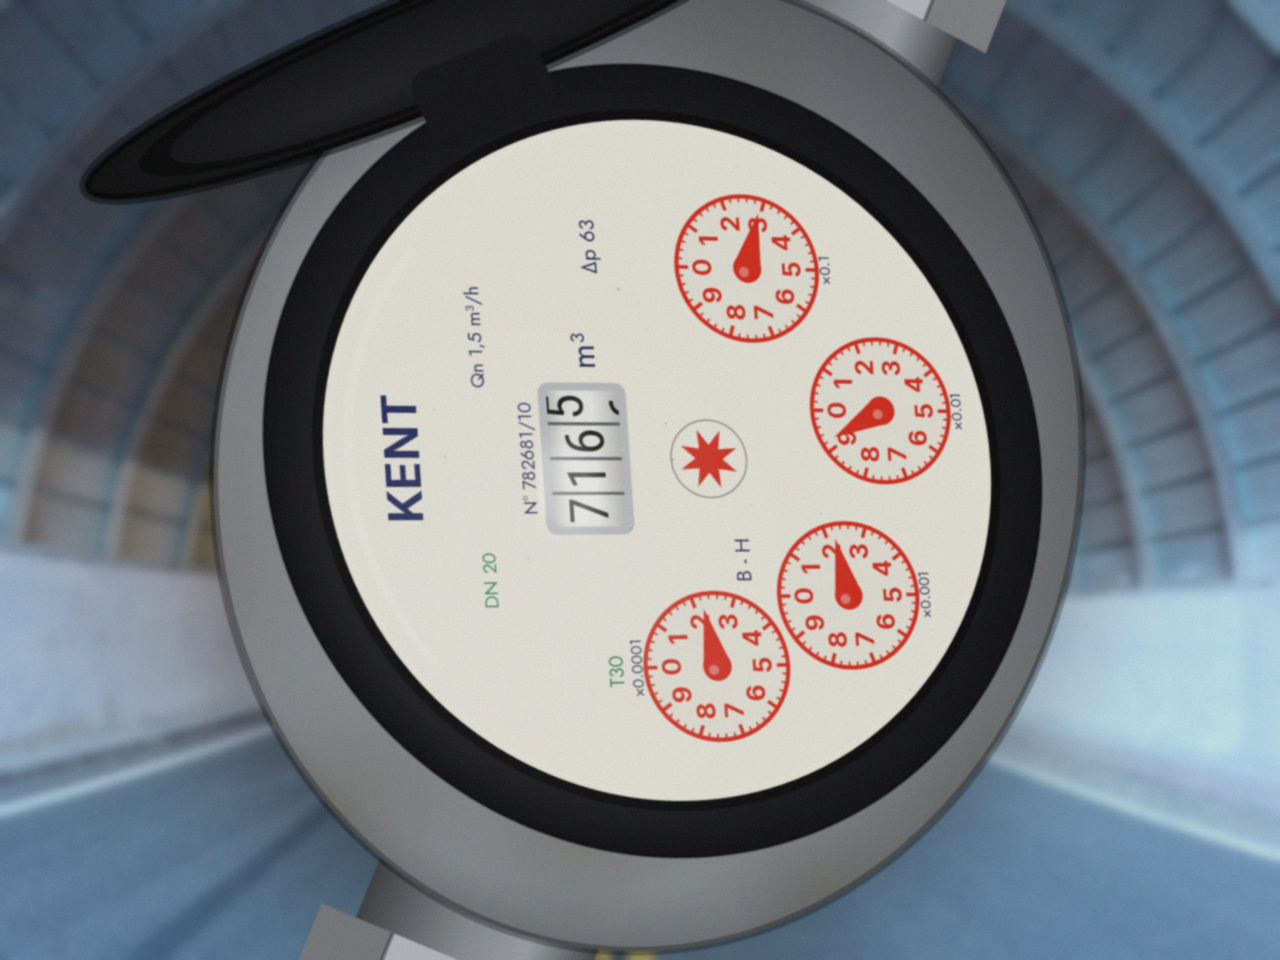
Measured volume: 7165.2922 m³
